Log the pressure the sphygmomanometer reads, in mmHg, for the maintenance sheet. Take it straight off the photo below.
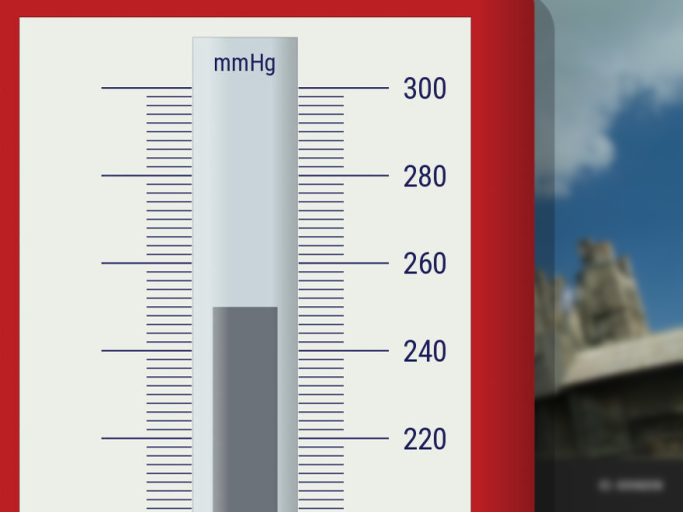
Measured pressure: 250 mmHg
